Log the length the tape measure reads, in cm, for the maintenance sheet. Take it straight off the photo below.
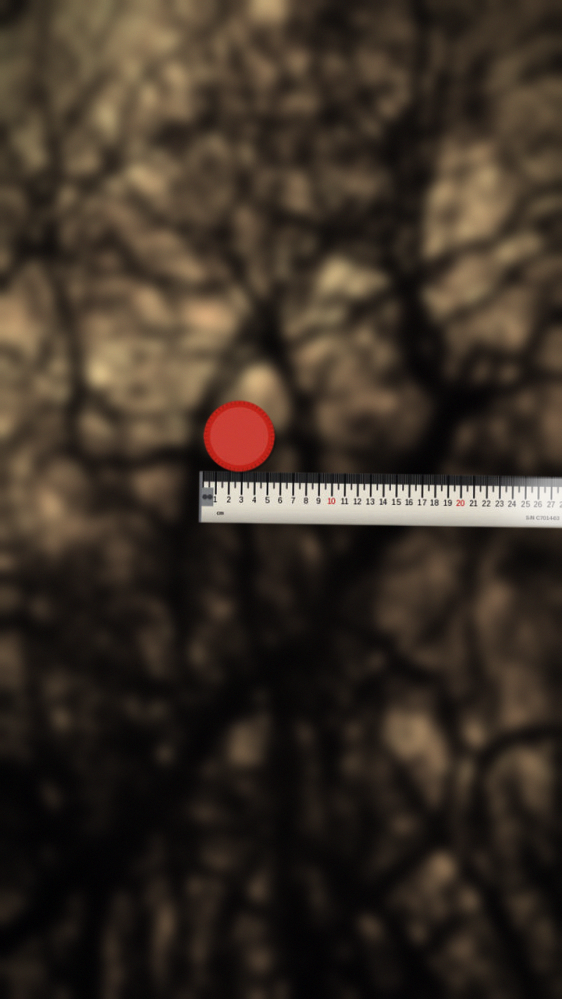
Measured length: 5.5 cm
